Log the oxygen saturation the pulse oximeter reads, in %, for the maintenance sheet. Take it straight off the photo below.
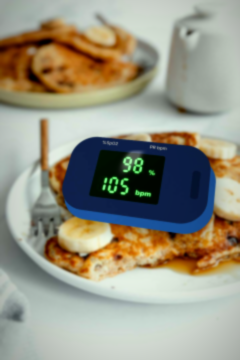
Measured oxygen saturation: 98 %
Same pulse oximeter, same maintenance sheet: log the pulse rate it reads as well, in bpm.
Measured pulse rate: 105 bpm
